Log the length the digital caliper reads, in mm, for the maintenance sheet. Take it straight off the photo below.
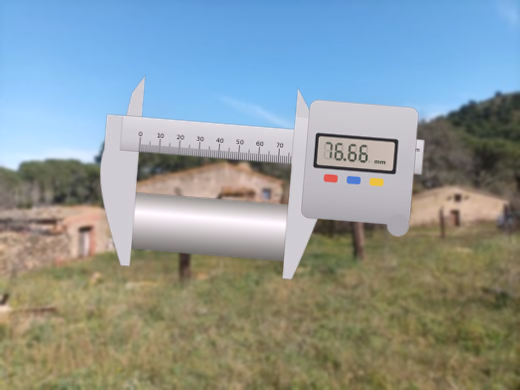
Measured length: 76.66 mm
